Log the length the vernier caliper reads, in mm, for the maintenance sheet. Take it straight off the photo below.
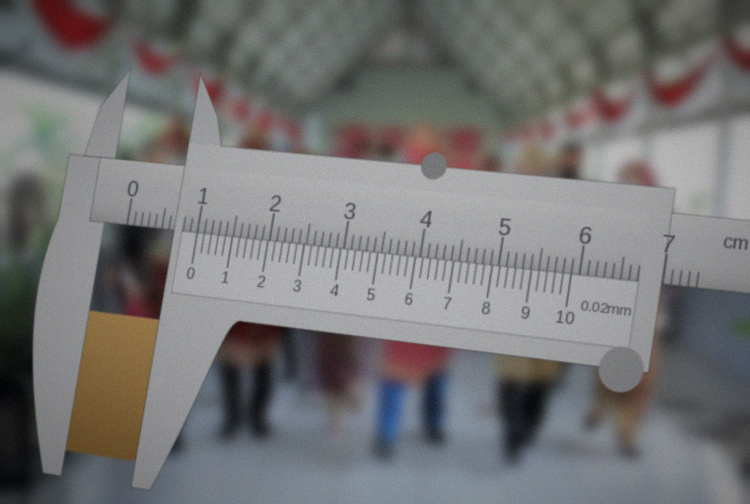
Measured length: 10.0 mm
